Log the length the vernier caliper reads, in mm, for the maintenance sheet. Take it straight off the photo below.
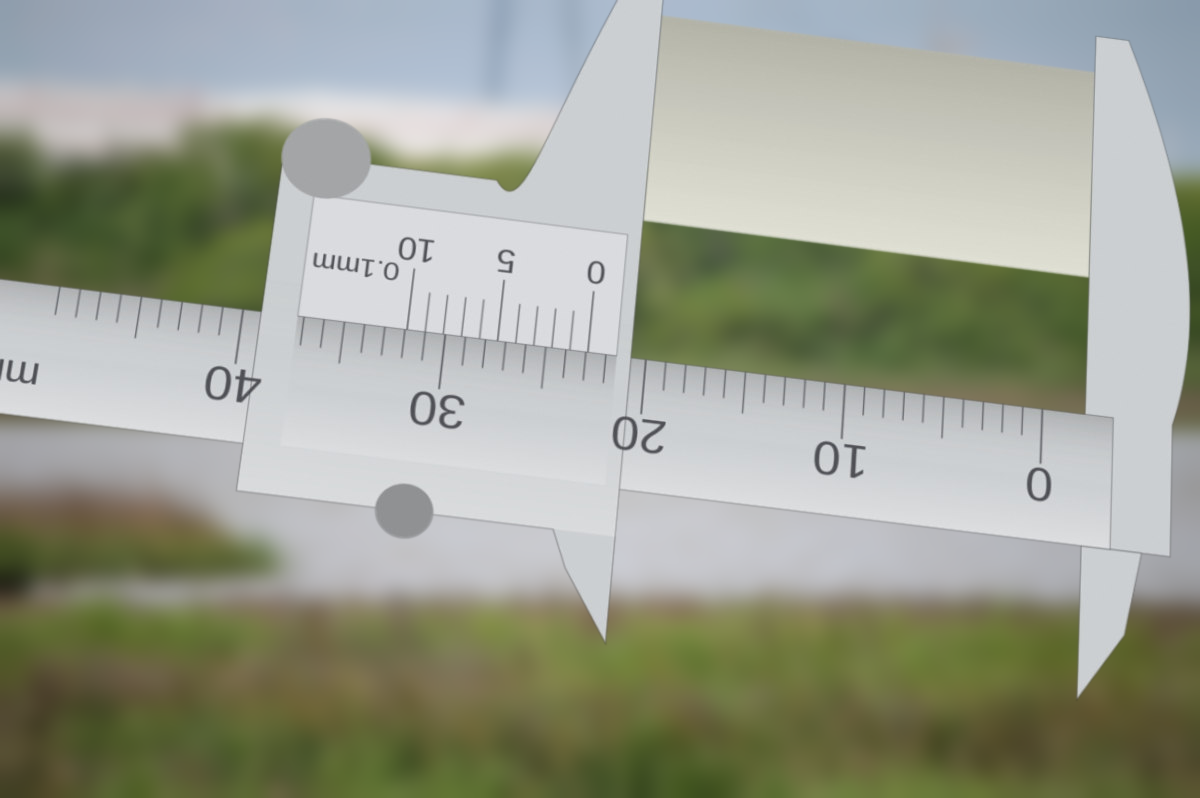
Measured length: 22.9 mm
